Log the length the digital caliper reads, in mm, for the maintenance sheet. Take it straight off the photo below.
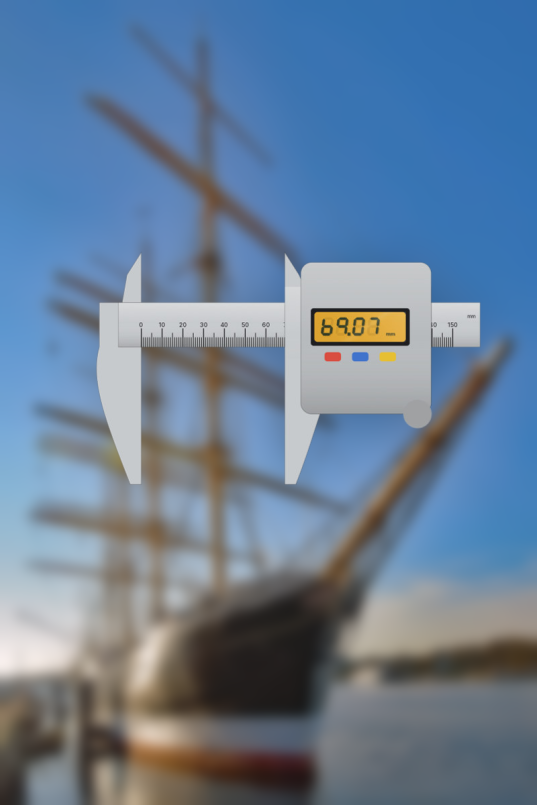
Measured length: 69.07 mm
